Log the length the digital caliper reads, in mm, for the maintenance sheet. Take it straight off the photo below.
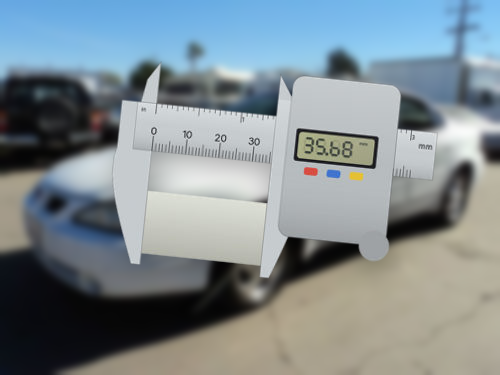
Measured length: 35.68 mm
